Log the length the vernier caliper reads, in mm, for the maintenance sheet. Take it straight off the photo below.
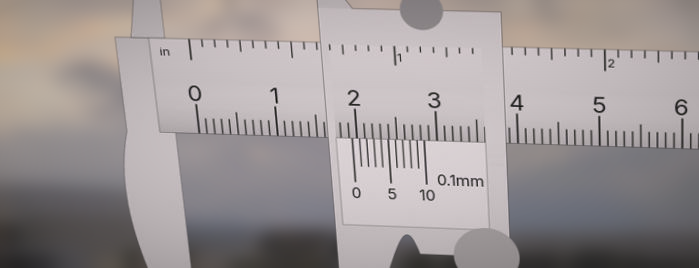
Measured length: 19.4 mm
